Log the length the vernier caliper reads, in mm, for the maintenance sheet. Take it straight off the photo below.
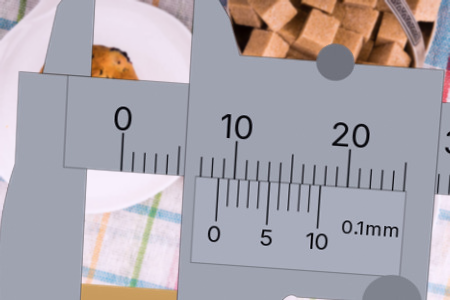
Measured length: 8.6 mm
